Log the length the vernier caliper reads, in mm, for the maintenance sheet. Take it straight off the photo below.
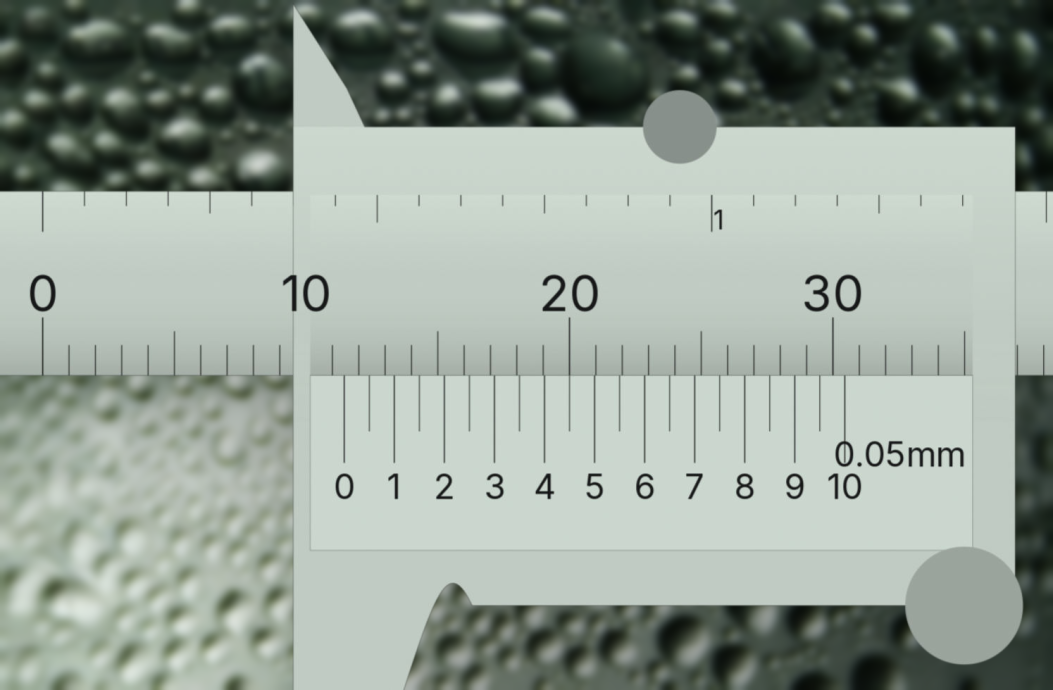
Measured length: 11.45 mm
